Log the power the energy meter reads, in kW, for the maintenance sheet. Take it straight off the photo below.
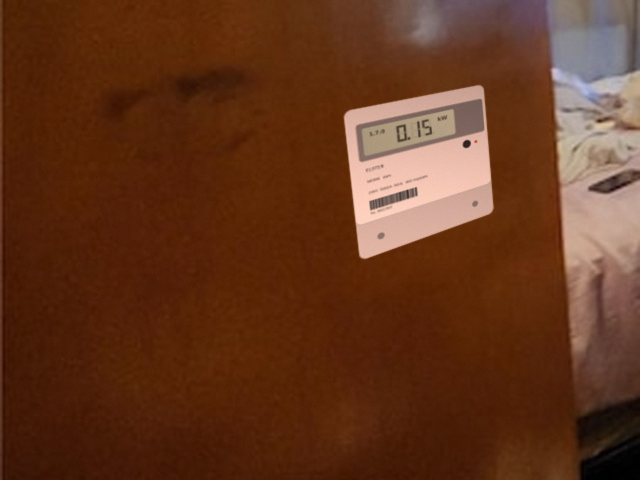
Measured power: 0.15 kW
